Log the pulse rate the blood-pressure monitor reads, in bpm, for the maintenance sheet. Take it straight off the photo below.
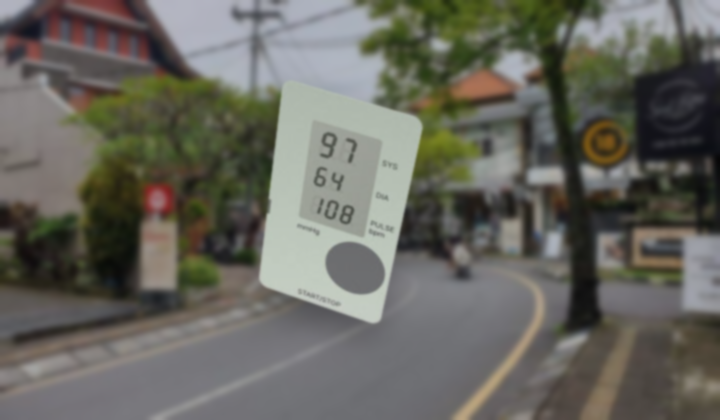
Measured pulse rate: 108 bpm
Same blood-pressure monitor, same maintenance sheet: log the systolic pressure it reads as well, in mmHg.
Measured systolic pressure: 97 mmHg
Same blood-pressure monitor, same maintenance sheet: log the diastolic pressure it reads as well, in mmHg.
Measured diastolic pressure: 64 mmHg
